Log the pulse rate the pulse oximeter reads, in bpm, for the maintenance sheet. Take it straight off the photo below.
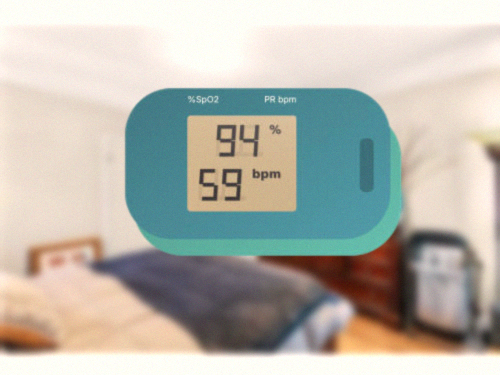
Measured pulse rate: 59 bpm
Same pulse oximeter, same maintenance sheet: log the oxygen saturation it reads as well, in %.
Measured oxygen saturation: 94 %
